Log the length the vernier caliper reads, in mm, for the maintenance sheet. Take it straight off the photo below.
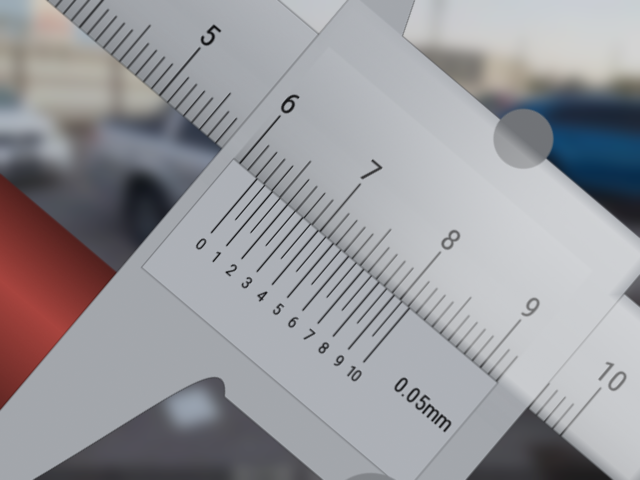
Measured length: 62.2 mm
